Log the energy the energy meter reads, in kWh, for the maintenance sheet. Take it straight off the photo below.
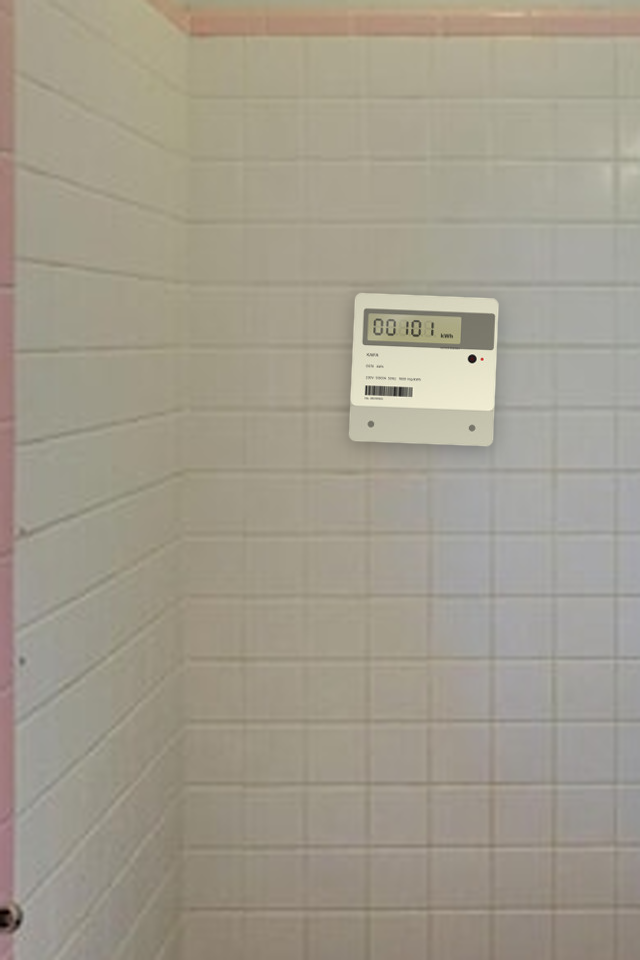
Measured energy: 101 kWh
